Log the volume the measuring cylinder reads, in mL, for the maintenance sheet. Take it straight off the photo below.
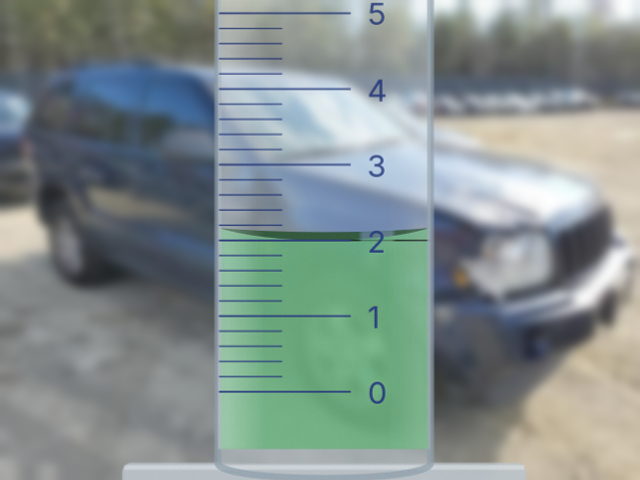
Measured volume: 2 mL
